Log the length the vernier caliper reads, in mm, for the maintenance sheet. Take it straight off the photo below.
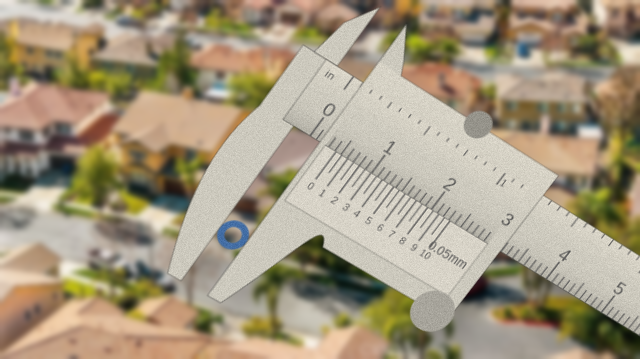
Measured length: 4.2 mm
